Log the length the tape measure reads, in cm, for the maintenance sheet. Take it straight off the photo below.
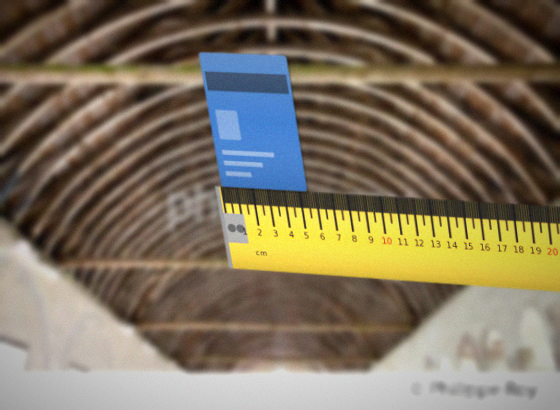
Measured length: 5.5 cm
